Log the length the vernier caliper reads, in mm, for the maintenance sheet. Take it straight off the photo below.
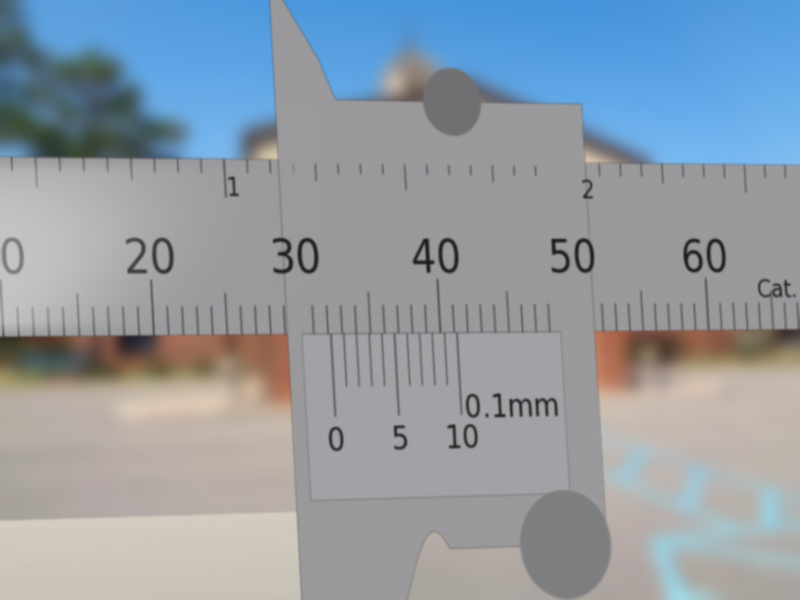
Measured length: 32.2 mm
